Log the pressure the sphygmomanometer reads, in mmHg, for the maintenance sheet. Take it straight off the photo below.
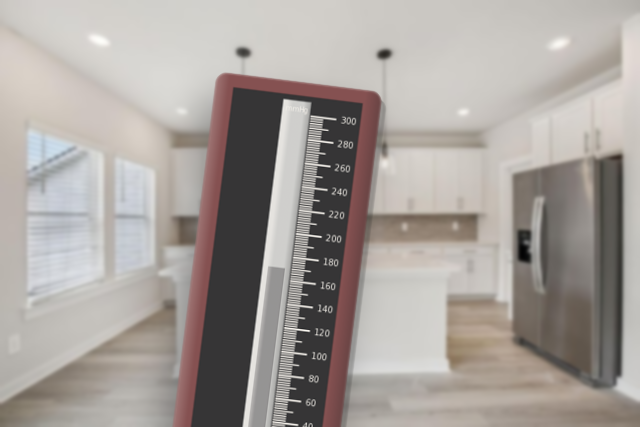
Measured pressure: 170 mmHg
